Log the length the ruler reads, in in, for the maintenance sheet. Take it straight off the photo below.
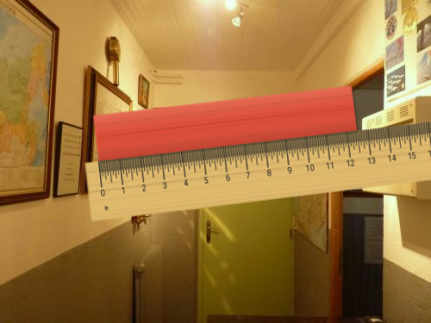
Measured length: 12.5 in
